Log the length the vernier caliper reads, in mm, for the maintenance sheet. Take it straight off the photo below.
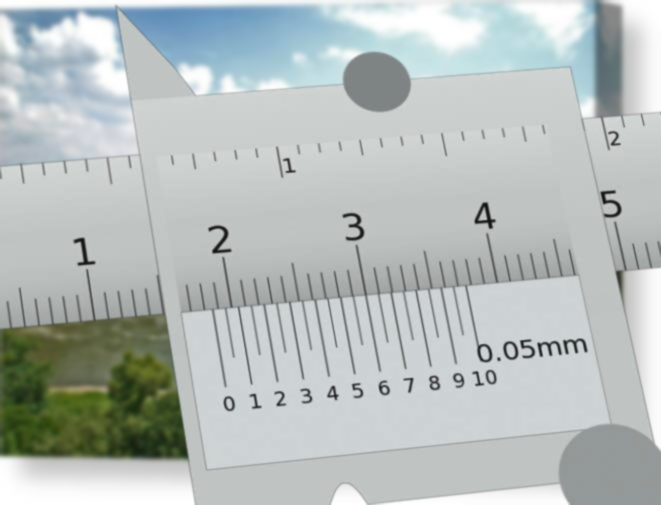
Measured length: 18.6 mm
